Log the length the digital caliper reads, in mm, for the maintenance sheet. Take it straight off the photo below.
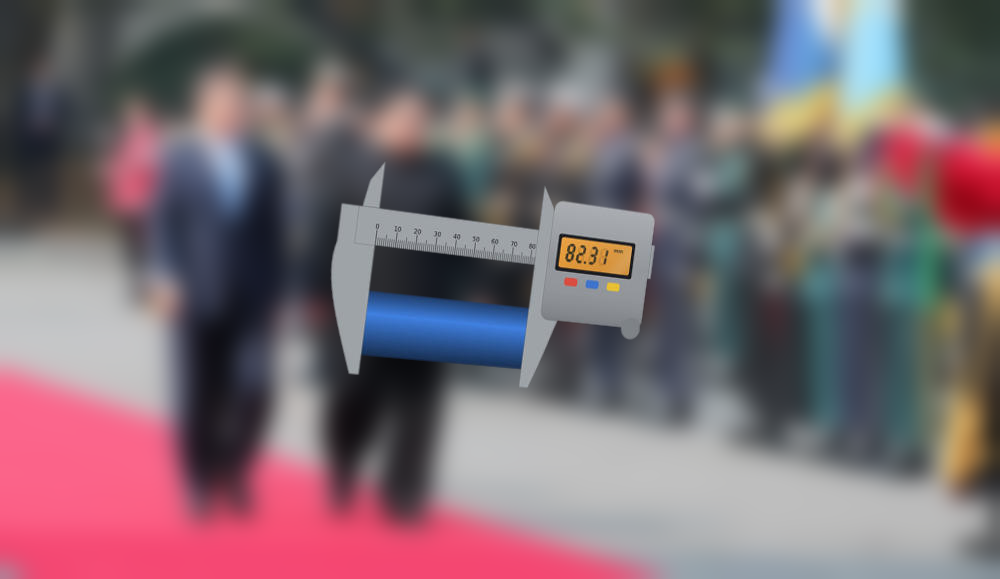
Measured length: 82.31 mm
